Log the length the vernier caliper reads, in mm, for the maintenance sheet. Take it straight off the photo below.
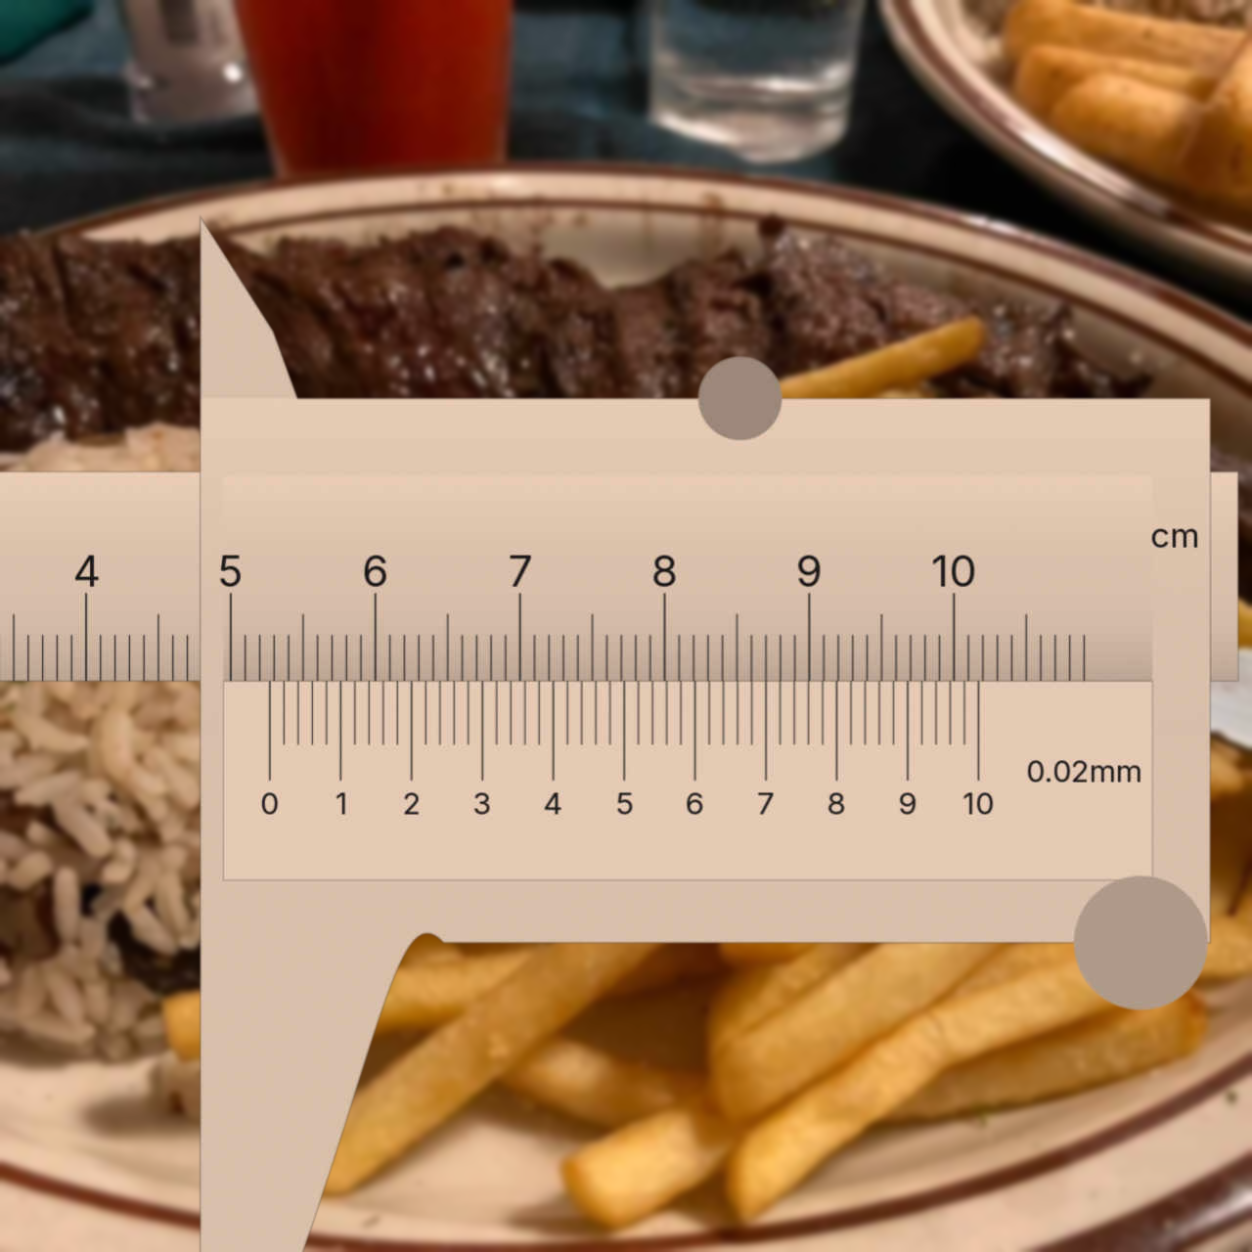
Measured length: 52.7 mm
